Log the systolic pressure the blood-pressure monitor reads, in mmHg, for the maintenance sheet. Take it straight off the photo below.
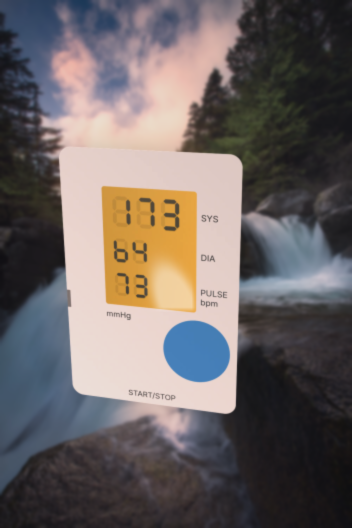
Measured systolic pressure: 173 mmHg
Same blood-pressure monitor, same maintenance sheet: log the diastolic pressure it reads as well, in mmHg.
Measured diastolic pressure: 64 mmHg
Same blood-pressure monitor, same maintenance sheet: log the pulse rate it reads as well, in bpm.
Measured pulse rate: 73 bpm
